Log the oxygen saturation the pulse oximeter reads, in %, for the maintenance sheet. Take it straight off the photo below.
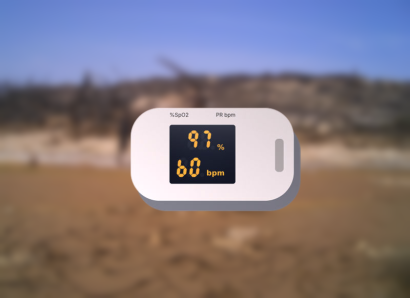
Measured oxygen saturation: 97 %
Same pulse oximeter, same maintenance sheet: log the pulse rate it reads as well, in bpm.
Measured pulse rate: 60 bpm
